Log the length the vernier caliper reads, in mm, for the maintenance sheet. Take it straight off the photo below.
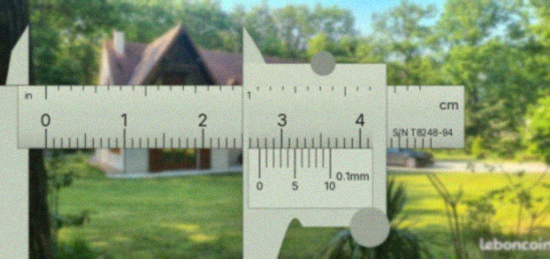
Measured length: 27.2 mm
